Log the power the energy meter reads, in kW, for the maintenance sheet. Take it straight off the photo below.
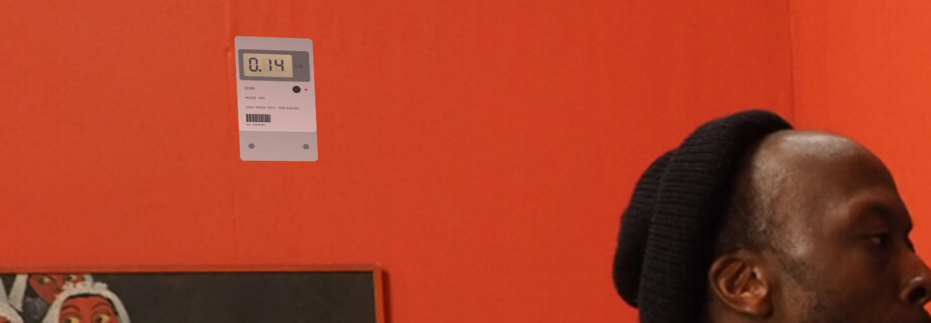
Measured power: 0.14 kW
